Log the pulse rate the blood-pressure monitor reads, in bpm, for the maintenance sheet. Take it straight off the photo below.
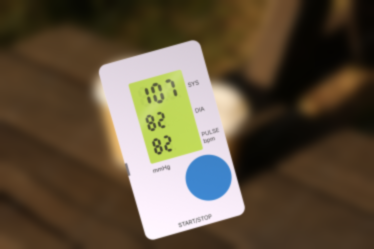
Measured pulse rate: 82 bpm
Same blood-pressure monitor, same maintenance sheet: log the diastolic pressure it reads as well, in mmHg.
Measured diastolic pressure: 82 mmHg
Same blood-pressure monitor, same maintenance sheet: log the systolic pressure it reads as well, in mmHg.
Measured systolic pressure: 107 mmHg
